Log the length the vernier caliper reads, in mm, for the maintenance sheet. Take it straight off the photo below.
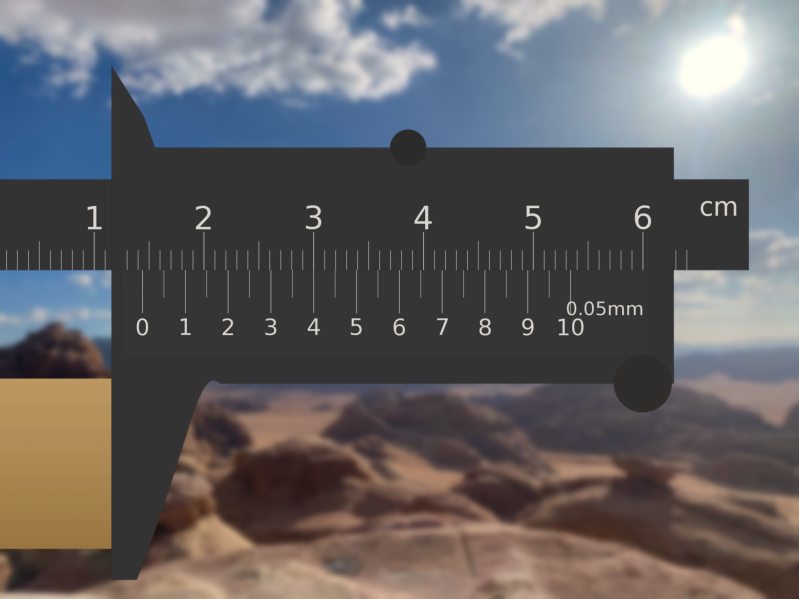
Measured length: 14.4 mm
